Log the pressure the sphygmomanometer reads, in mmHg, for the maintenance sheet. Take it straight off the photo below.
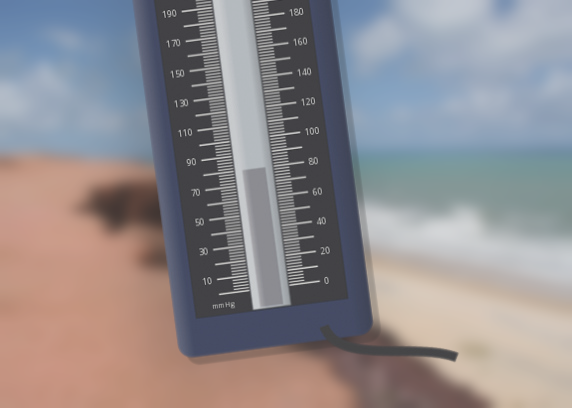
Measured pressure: 80 mmHg
